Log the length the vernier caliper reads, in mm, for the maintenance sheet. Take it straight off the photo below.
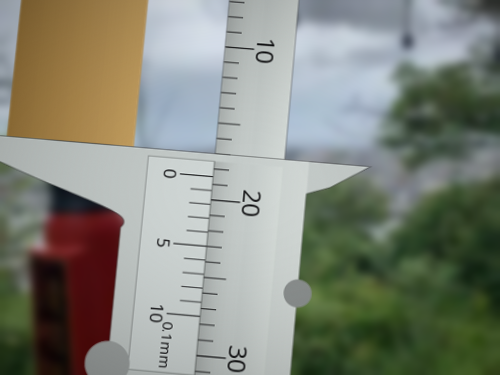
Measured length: 18.5 mm
